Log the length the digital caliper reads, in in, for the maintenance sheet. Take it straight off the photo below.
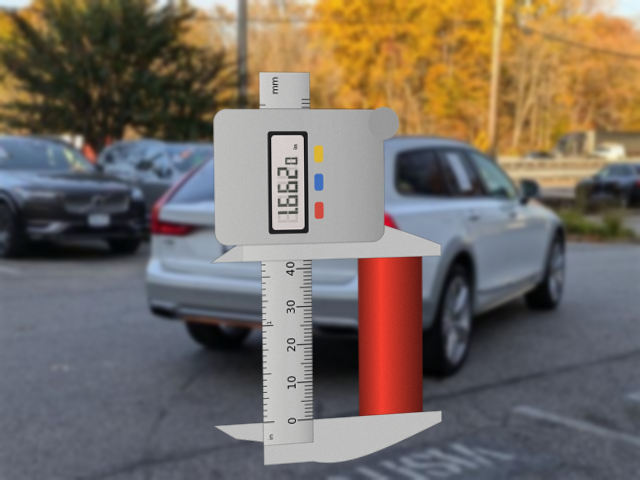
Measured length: 1.6620 in
